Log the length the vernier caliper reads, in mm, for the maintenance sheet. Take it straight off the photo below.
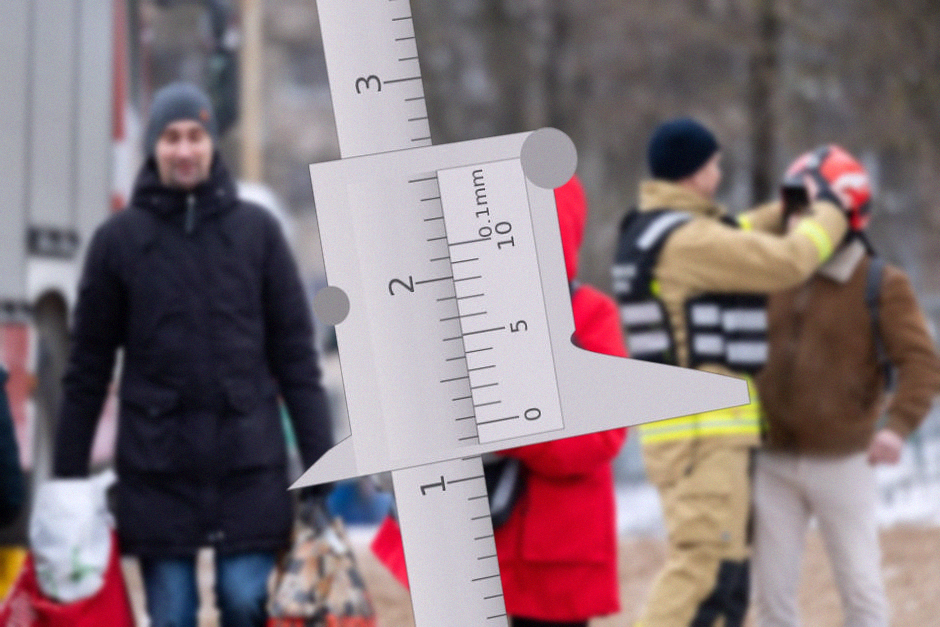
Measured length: 12.6 mm
